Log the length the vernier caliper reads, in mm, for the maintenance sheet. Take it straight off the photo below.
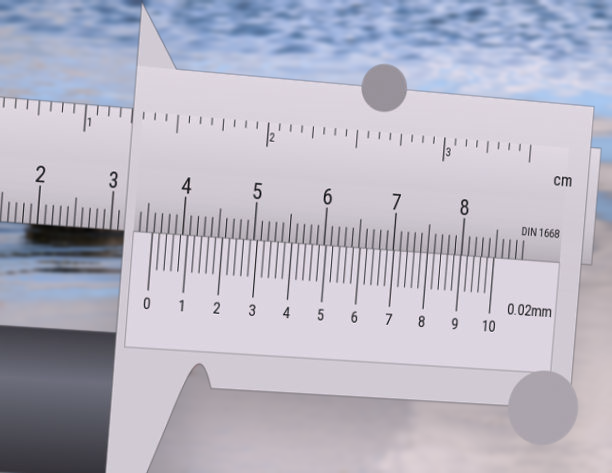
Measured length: 35.8 mm
